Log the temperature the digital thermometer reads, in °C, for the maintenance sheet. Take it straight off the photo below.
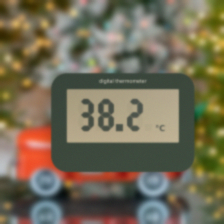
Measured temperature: 38.2 °C
